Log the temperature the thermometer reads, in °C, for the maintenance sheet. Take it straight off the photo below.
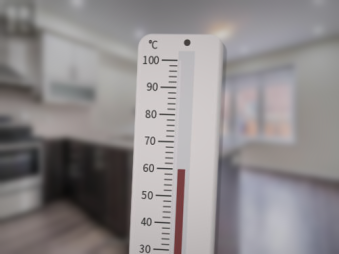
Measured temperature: 60 °C
